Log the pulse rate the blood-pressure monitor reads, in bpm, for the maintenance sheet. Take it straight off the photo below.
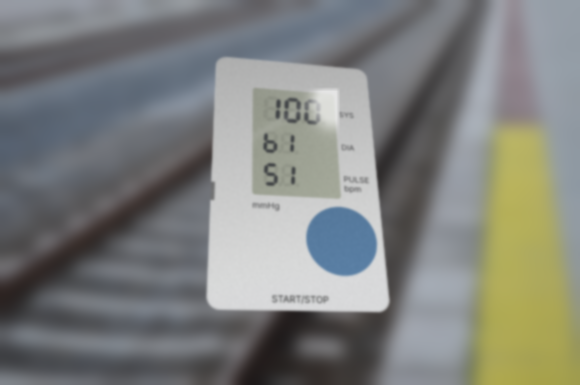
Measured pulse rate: 51 bpm
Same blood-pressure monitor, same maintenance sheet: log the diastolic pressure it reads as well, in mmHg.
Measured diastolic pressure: 61 mmHg
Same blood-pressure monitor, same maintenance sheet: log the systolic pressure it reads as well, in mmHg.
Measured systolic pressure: 100 mmHg
